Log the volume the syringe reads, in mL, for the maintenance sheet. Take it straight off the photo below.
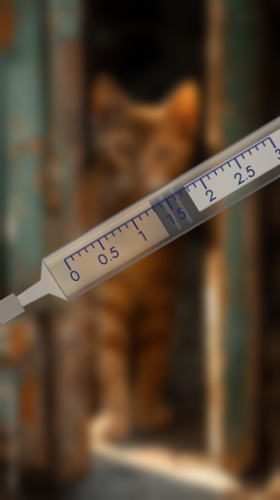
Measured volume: 1.3 mL
